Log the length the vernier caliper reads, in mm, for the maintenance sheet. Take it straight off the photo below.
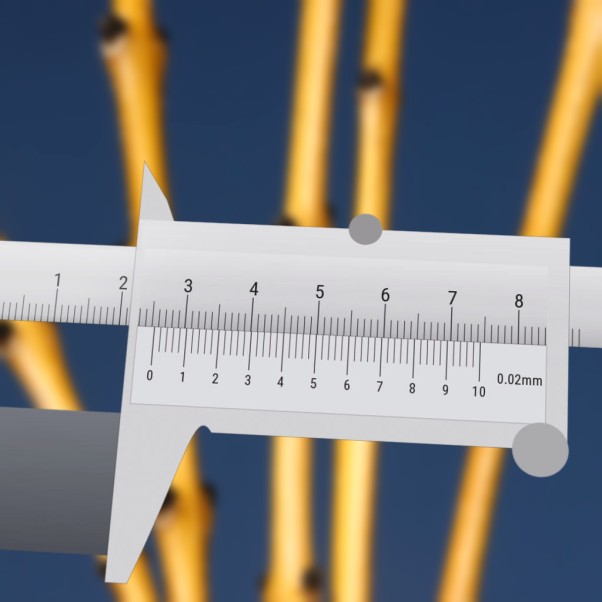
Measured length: 25.4 mm
